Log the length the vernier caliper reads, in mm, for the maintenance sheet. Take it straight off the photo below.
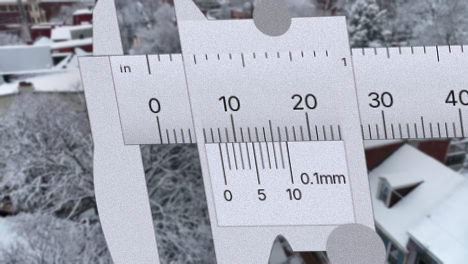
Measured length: 7.8 mm
